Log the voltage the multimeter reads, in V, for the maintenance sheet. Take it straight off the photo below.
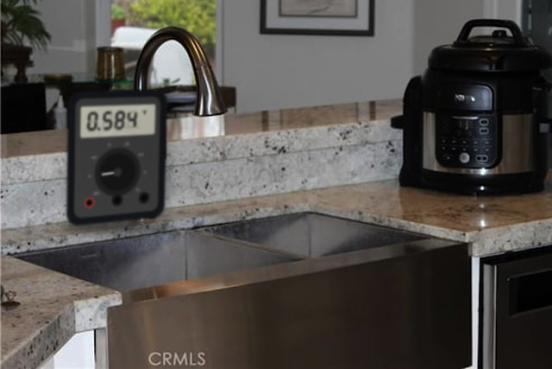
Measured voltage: 0.584 V
